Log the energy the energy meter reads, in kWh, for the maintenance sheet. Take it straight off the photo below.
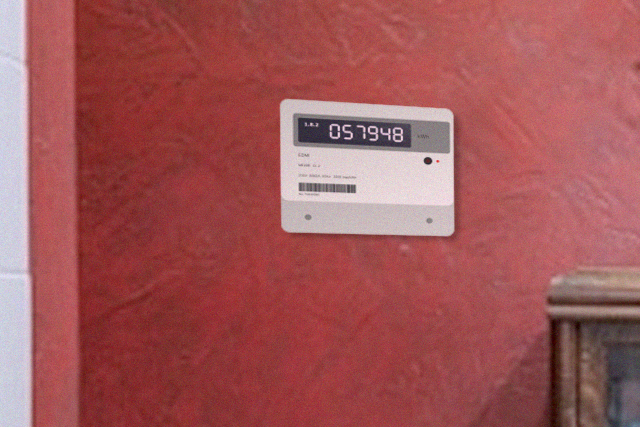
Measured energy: 57948 kWh
